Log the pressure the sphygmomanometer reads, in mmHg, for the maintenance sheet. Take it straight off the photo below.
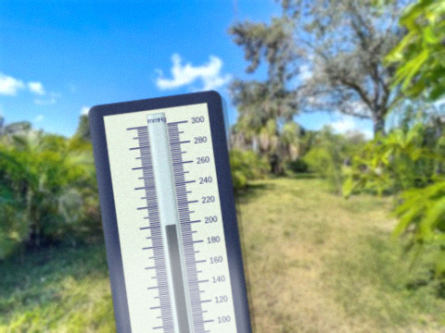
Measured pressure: 200 mmHg
